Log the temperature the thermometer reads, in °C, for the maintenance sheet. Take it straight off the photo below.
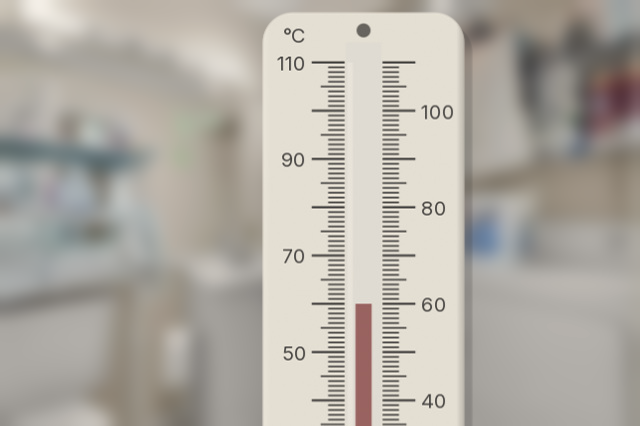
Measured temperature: 60 °C
